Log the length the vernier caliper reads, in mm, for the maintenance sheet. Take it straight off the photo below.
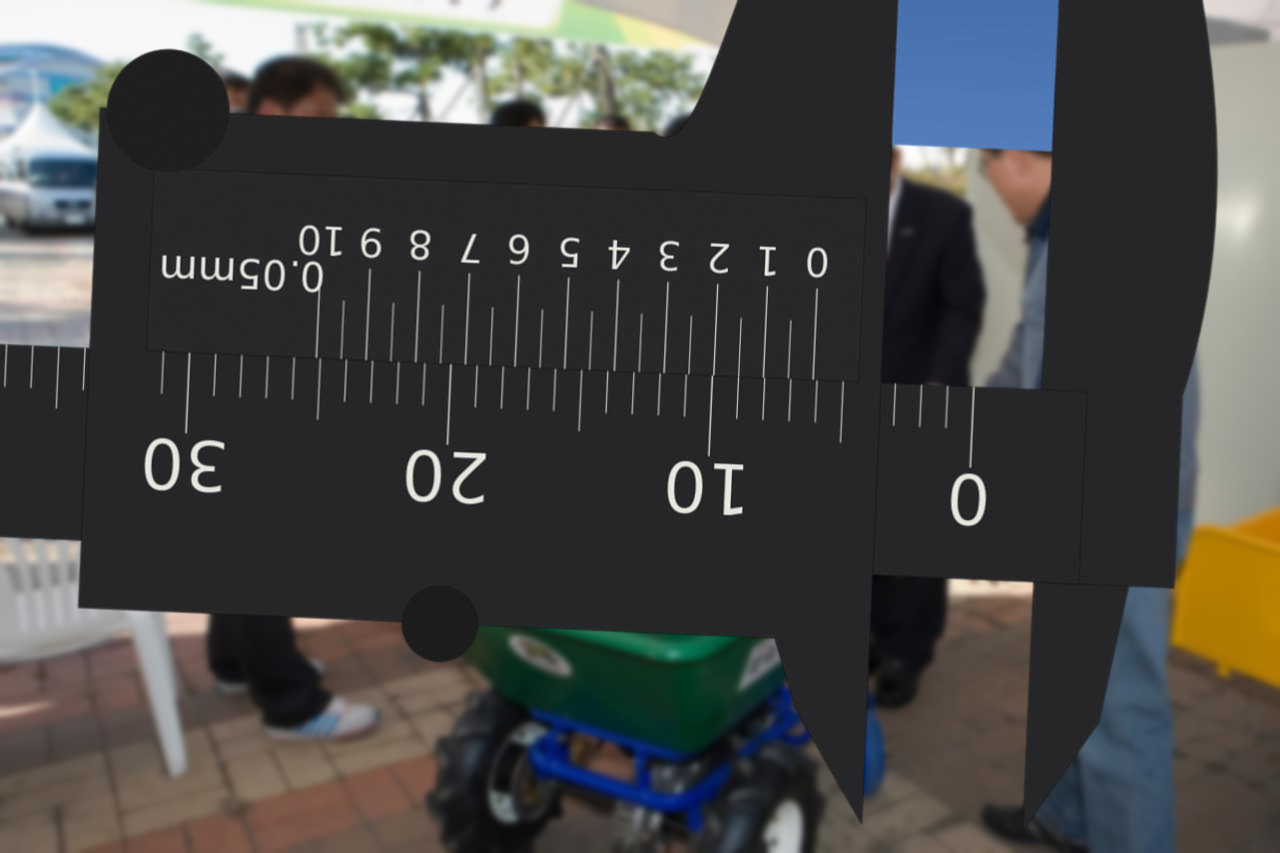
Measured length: 6.15 mm
